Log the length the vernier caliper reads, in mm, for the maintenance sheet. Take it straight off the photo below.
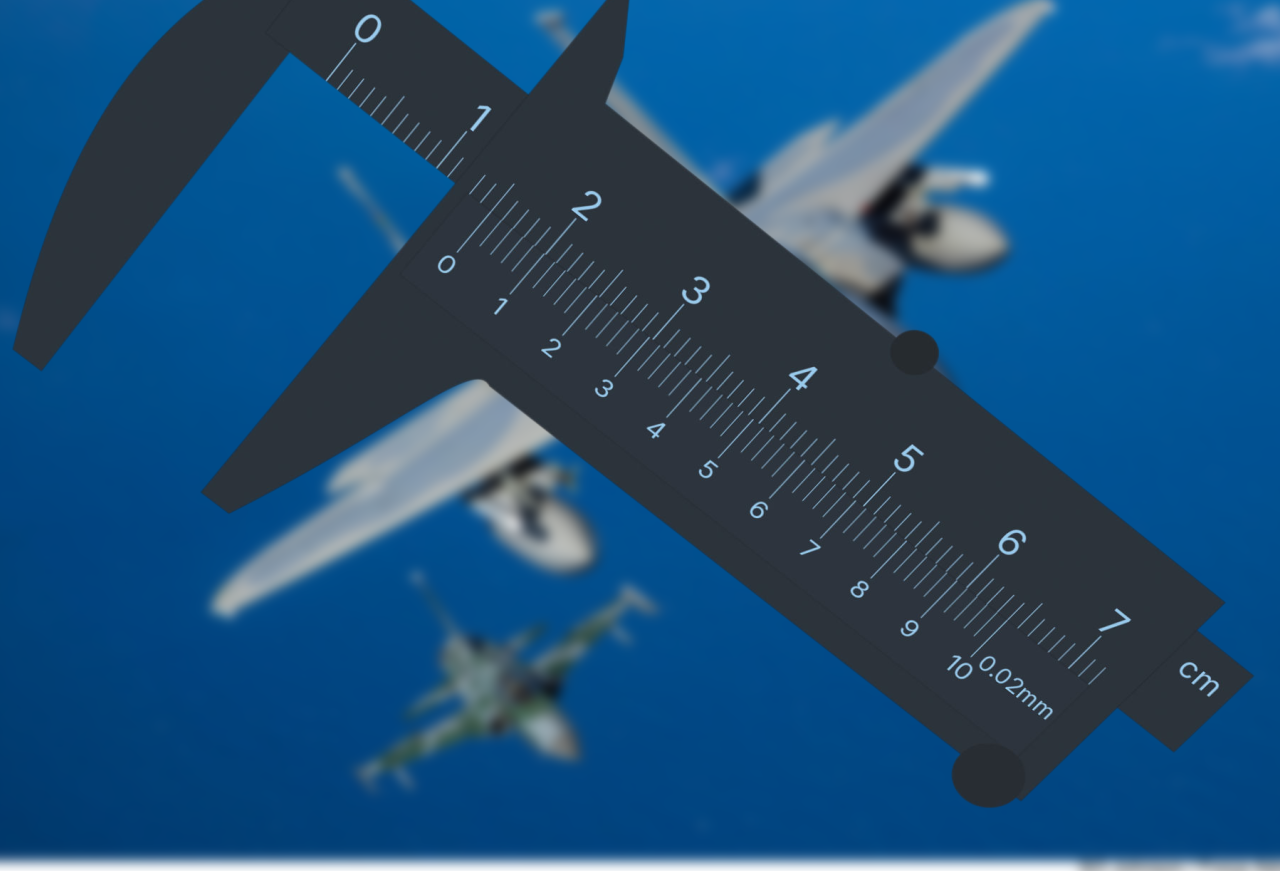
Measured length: 15.0 mm
